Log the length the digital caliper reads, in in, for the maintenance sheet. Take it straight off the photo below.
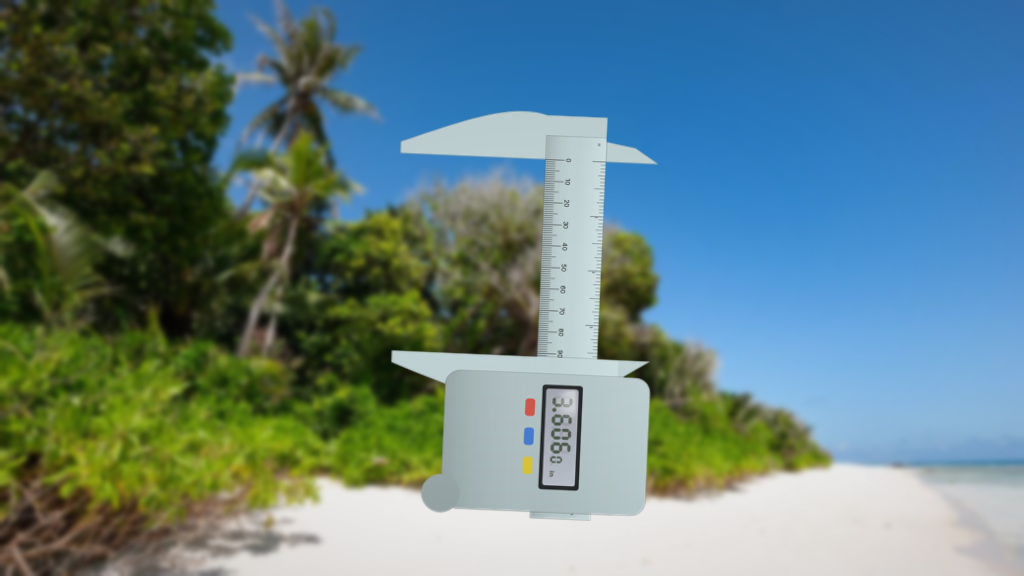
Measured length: 3.6060 in
